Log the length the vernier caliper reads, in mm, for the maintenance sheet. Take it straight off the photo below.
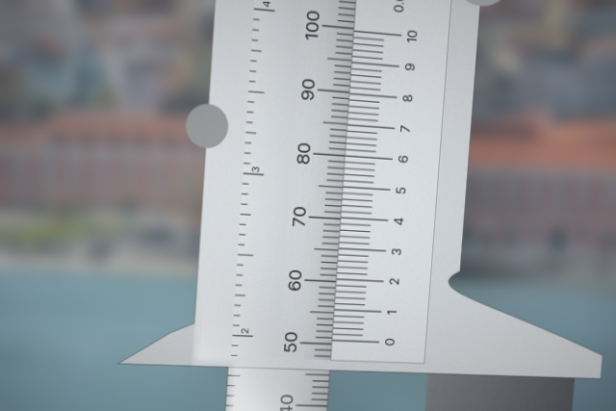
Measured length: 50.6 mm
